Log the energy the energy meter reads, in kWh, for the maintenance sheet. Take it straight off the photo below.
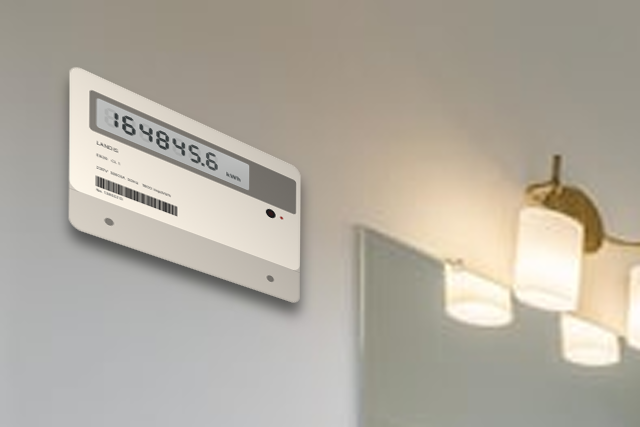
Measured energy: 164845.6 kWh
